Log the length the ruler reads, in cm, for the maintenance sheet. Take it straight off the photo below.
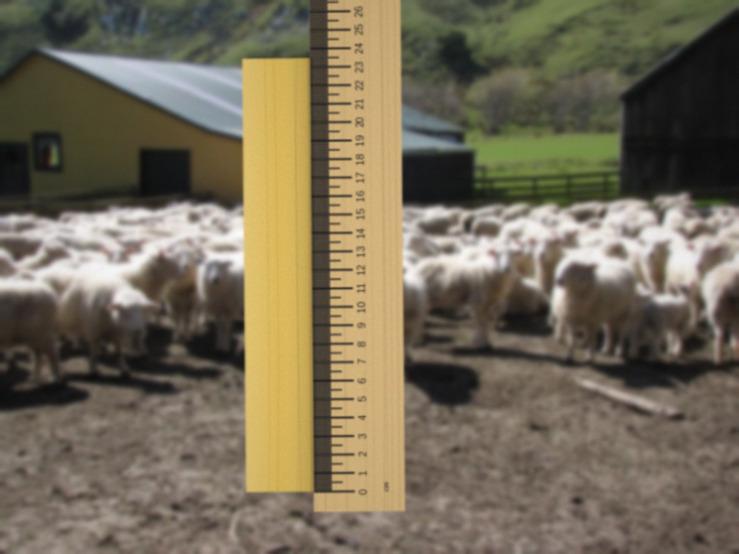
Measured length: 23.5 cm
